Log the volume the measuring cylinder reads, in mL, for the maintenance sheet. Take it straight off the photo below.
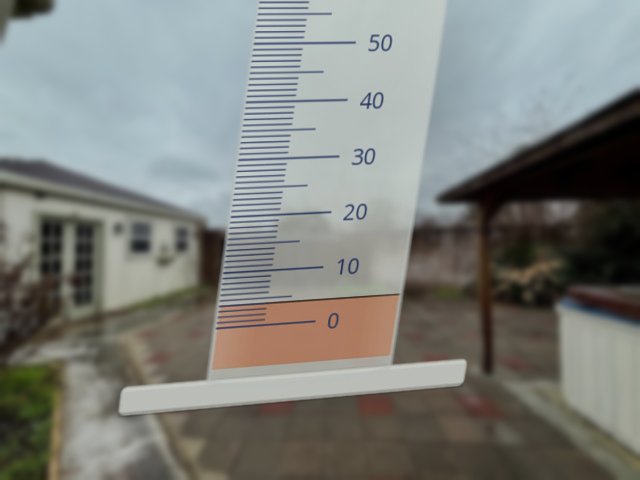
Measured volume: 4 mL
